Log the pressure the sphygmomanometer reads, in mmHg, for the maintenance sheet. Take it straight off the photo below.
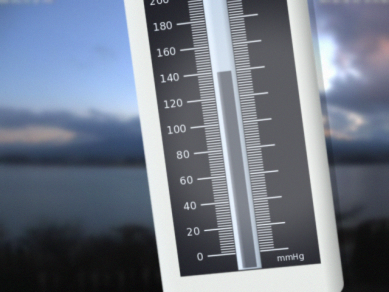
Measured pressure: 140 mmHg
